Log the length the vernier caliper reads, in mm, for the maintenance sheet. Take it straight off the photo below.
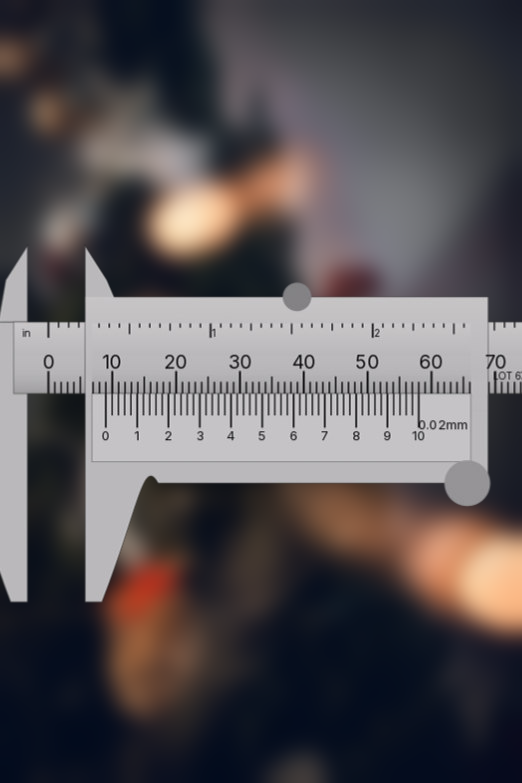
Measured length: 9.0 mm
